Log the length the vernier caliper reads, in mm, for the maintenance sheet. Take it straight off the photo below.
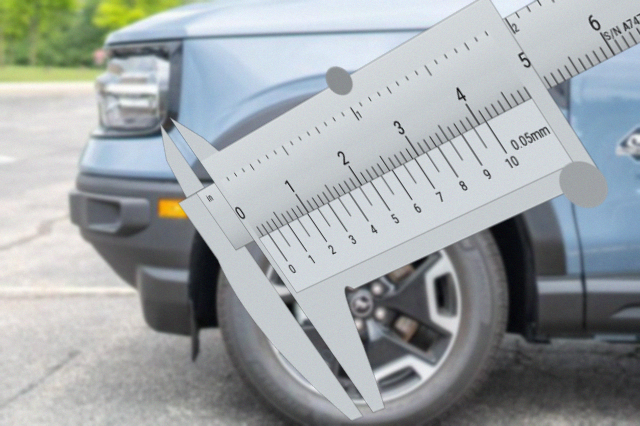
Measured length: 2.0 mm
